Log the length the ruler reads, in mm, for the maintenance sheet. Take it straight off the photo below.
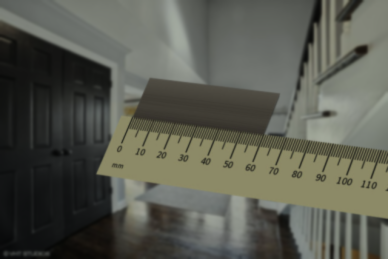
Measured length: 60 mm
